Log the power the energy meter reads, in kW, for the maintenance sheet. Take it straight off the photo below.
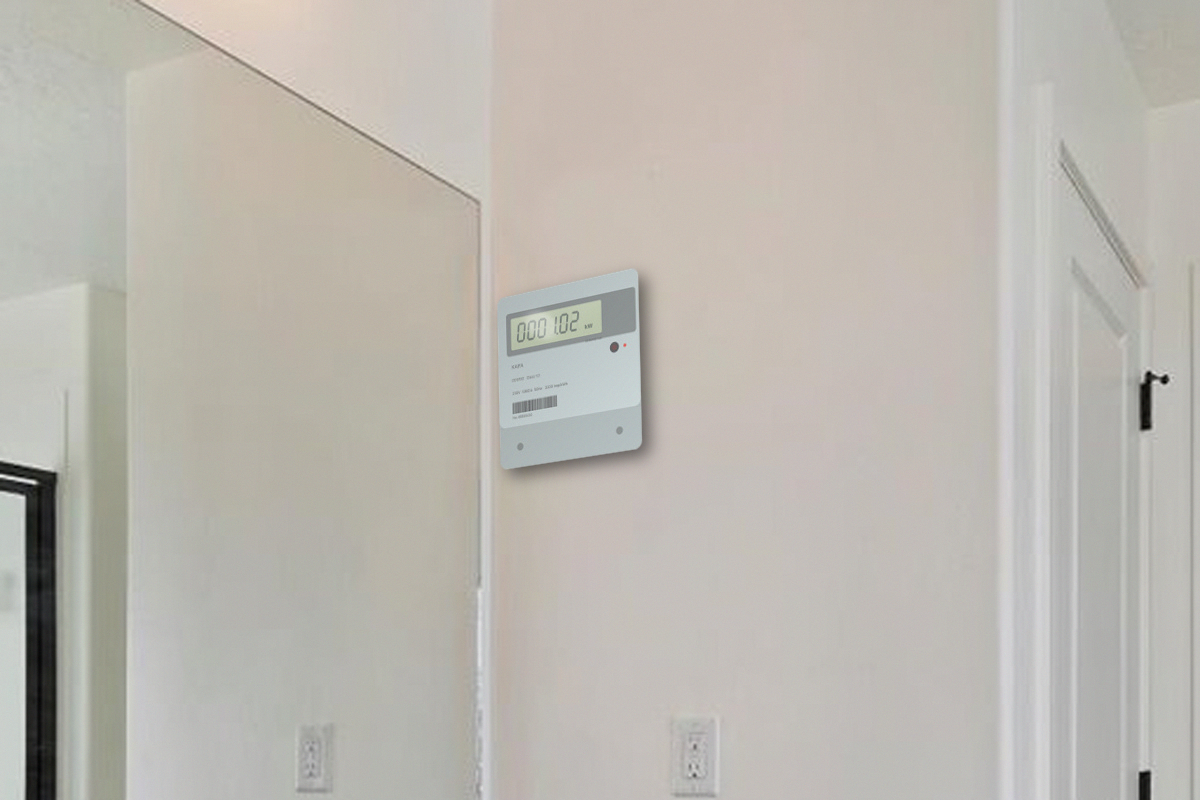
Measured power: 1.02 kW
